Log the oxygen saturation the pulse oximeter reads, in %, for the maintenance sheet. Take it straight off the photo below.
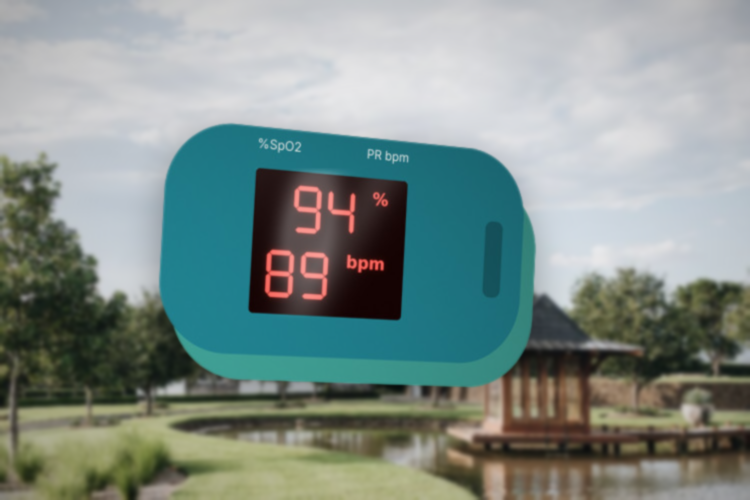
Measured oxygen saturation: 94 %
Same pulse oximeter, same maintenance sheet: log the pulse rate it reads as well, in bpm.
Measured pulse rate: 89 bpm
